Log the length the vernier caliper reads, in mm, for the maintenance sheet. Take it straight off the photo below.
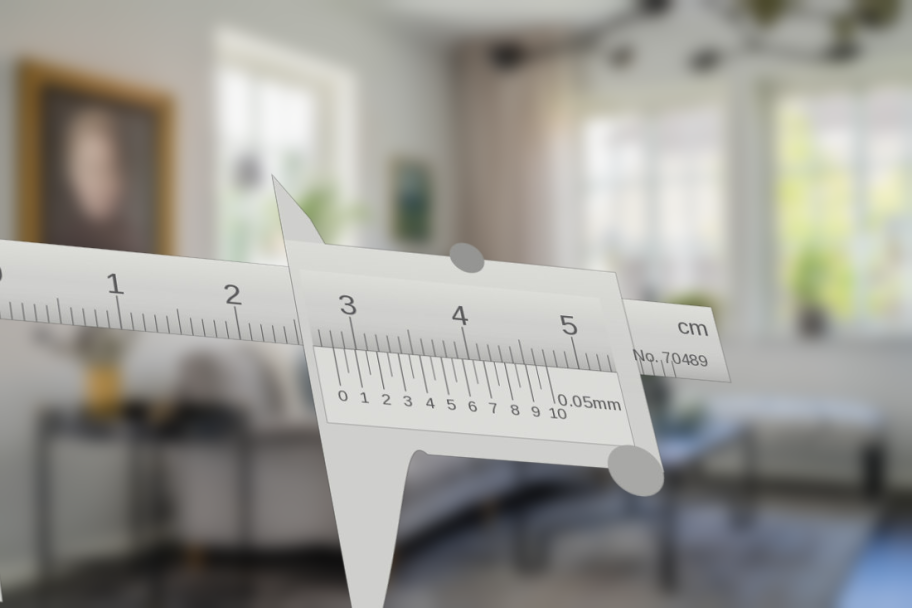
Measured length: 28.0 mm
